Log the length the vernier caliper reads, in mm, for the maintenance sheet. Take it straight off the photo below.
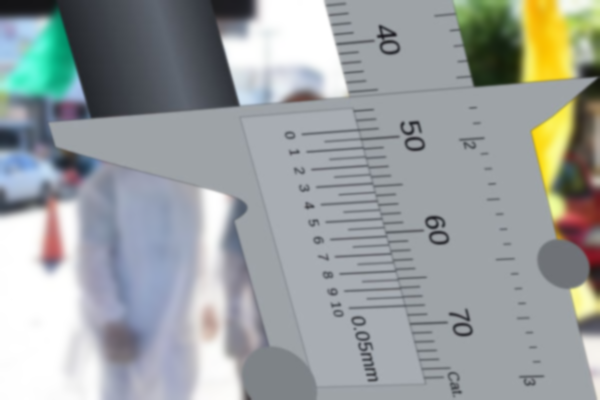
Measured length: 49.0 mm
